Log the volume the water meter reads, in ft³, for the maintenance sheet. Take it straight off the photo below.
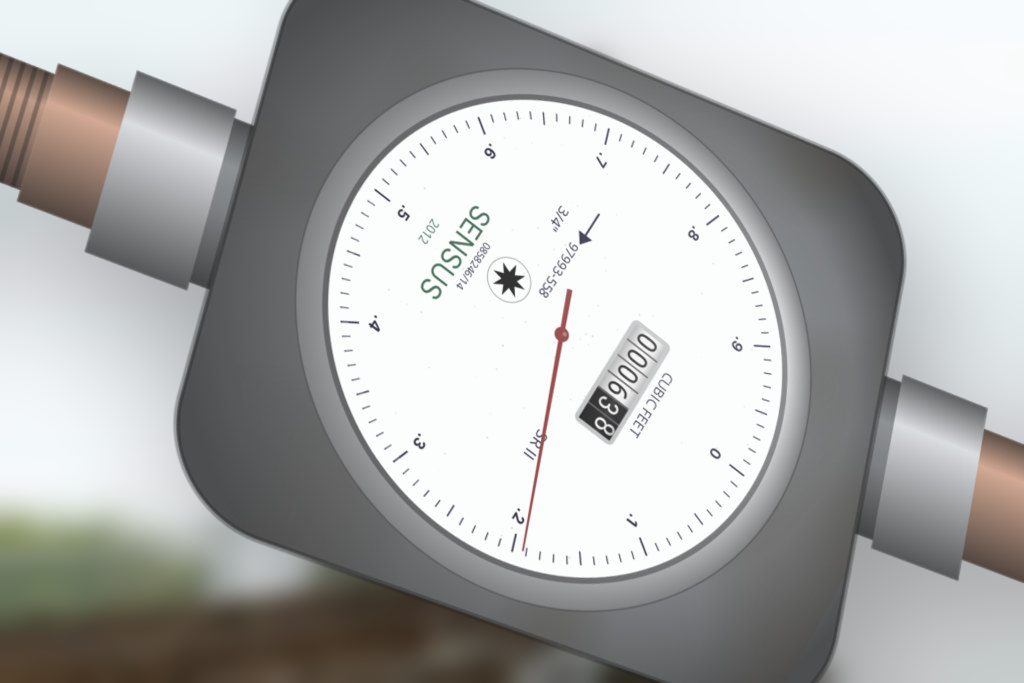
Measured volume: 638.19 ft³
